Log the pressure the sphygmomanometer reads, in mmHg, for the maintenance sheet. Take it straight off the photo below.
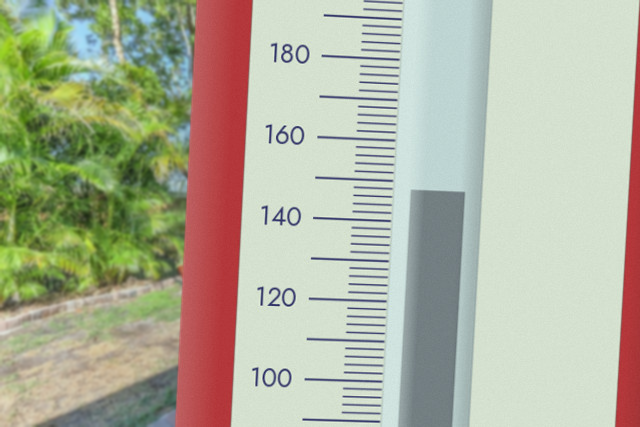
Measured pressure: 148 mmHg
